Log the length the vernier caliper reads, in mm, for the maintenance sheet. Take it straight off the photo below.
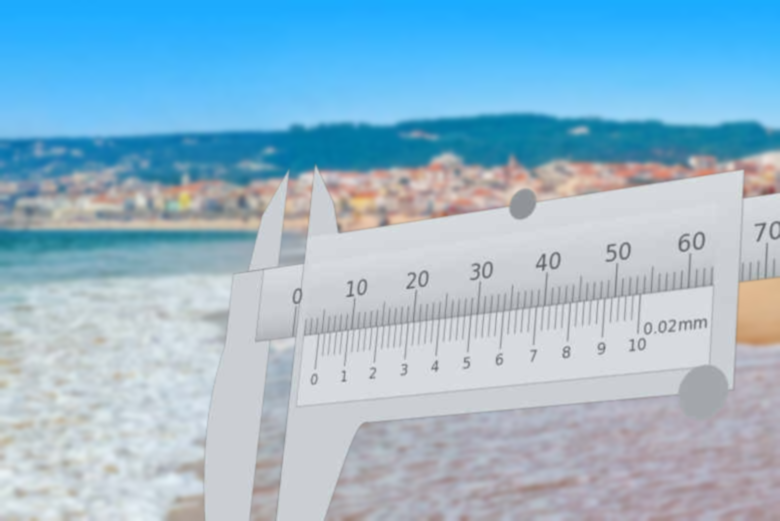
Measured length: 4.5 mm
